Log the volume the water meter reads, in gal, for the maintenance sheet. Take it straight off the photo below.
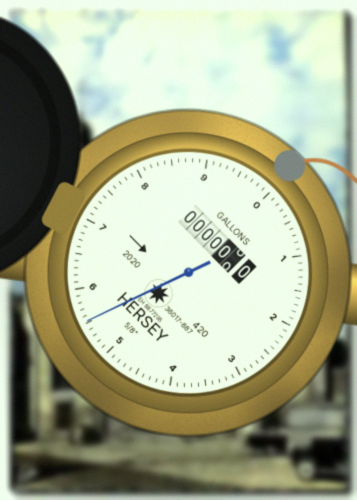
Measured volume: 85.5 gal
